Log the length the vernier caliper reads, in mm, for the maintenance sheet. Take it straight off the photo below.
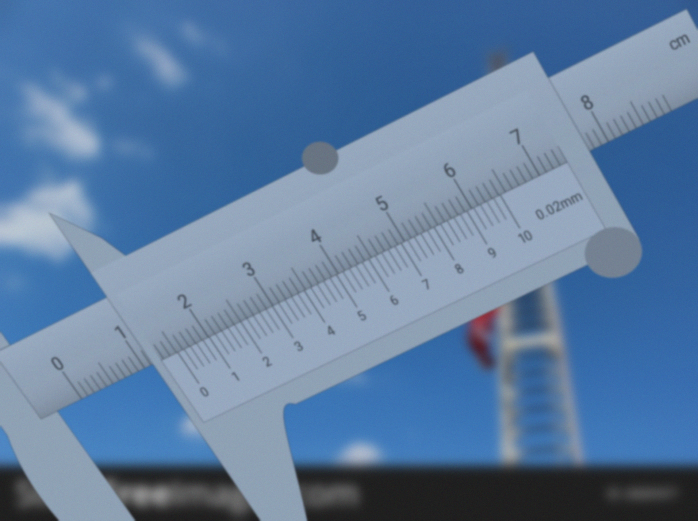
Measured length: 15.2 mm
